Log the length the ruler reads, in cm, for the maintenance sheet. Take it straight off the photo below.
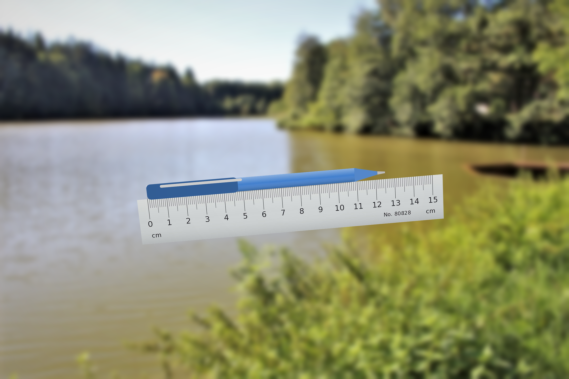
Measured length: 12.5 cm
